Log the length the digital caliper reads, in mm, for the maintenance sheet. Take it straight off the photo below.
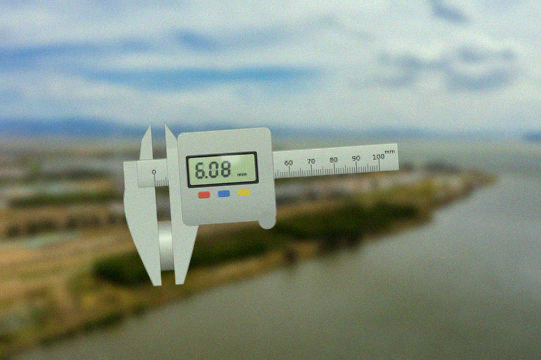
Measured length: 6.08 mm
